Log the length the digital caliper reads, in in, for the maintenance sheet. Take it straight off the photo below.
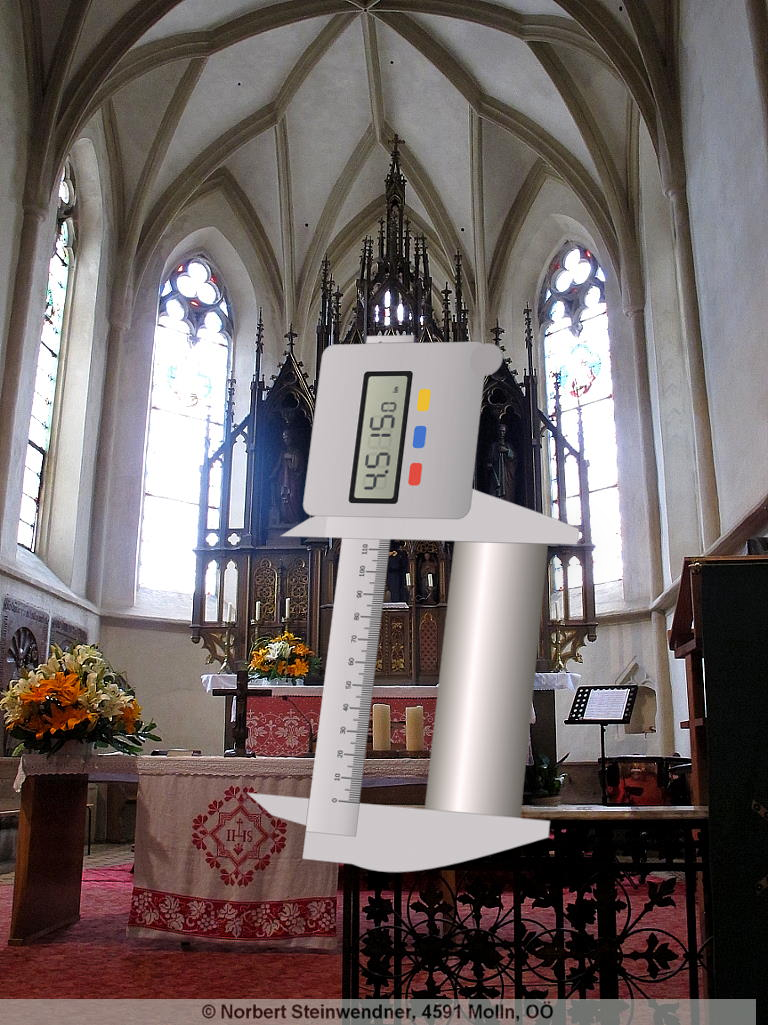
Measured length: 4.5150 in
